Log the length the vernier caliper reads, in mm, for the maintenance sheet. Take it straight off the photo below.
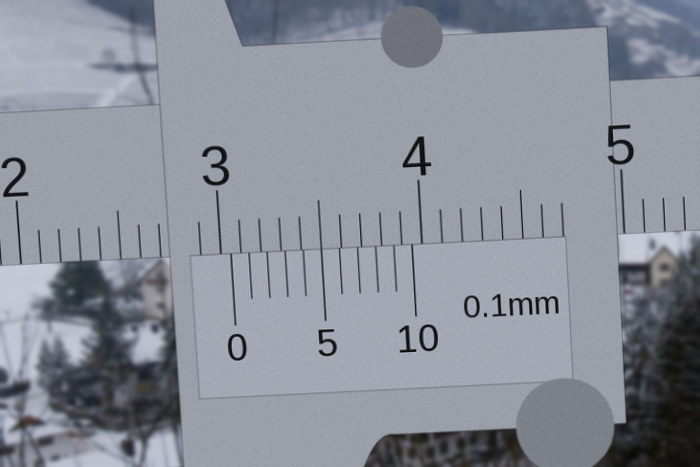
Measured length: 30.5 mm
